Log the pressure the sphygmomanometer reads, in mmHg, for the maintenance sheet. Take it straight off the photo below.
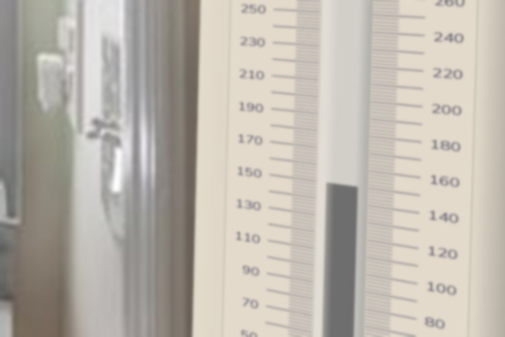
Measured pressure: 150 mmHg
